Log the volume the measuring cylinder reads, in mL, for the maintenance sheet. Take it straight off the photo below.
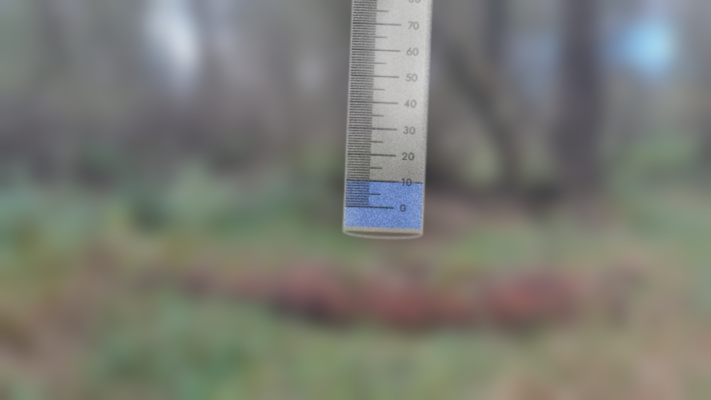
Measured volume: 10 mL
